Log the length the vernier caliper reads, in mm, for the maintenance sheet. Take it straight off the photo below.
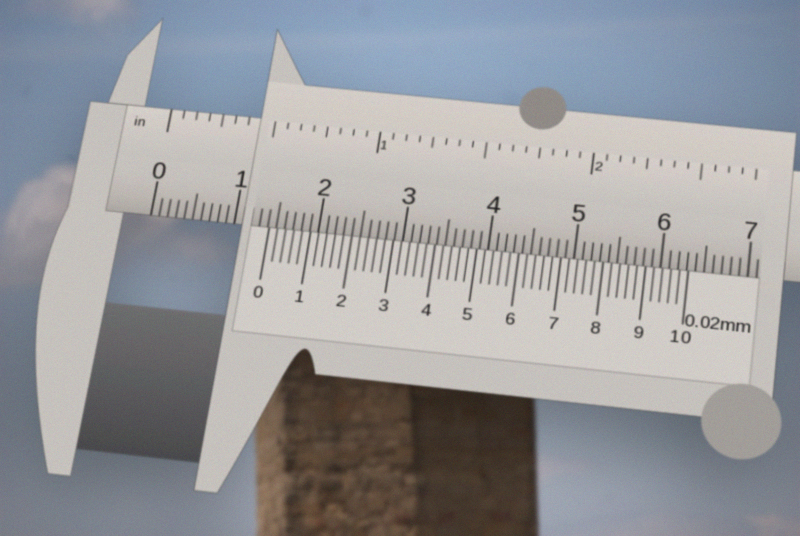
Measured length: 14.2 mm
